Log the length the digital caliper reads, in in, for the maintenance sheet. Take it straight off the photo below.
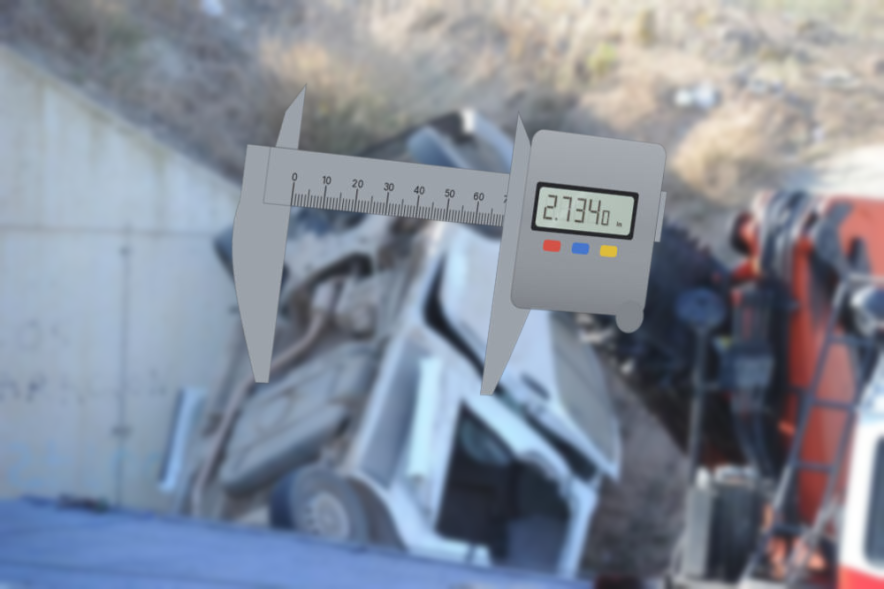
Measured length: 2.7340 in
